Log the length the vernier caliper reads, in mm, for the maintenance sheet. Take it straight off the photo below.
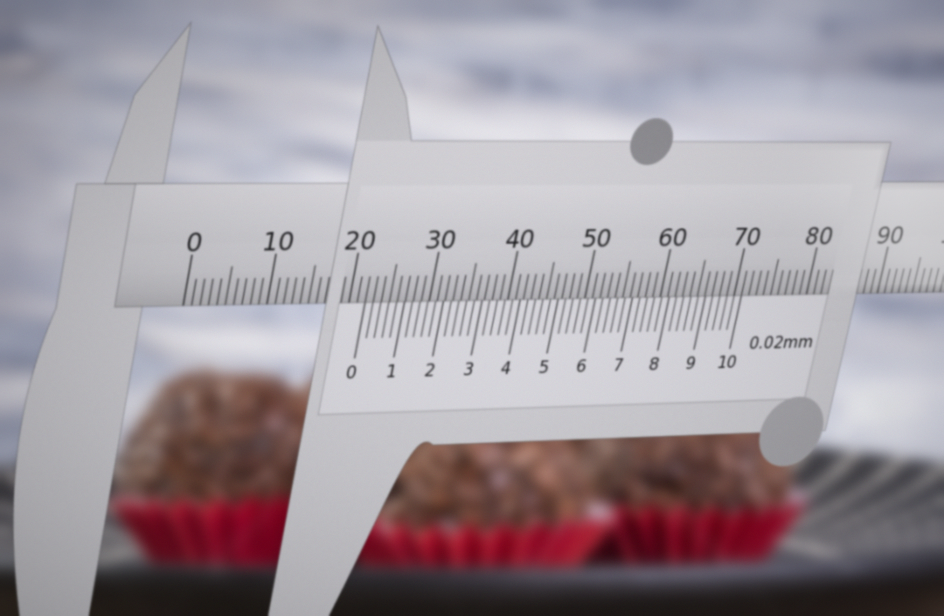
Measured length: 22.0 mm
